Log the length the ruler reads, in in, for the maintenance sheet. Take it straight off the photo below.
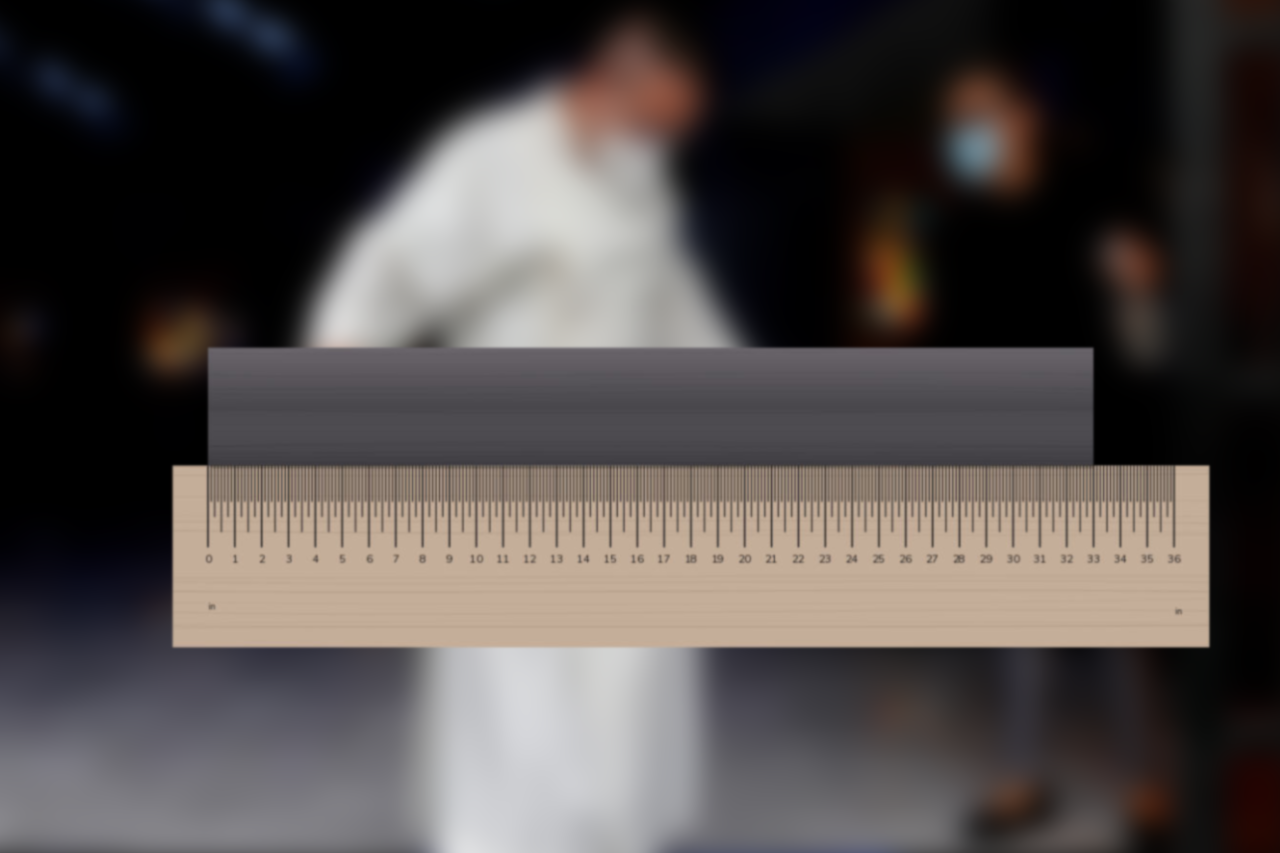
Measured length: 33 in
